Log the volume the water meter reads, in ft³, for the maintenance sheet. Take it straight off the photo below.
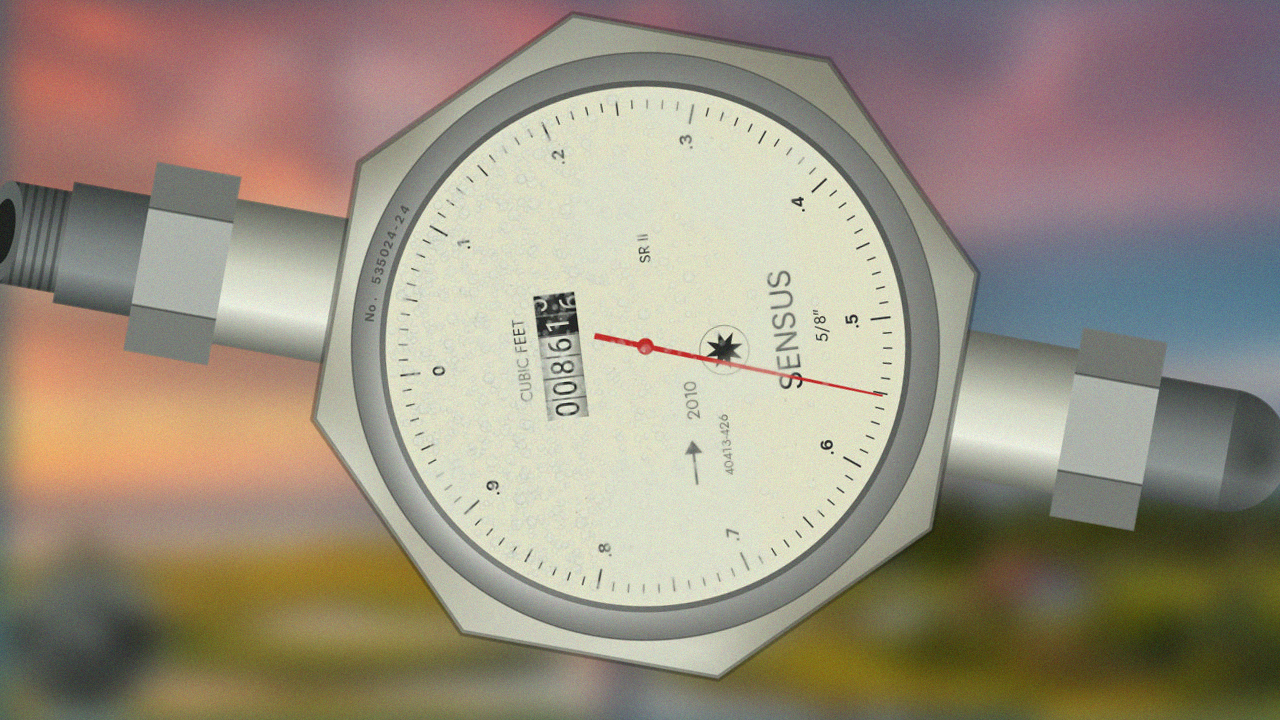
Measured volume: 8615.55 ft³
